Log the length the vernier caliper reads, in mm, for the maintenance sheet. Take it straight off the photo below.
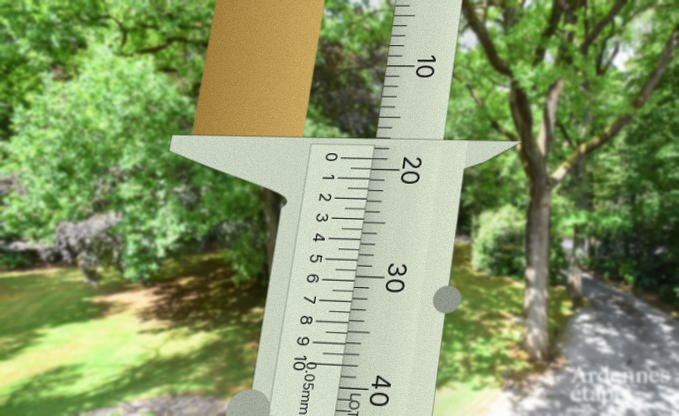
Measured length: 19.0 mm
